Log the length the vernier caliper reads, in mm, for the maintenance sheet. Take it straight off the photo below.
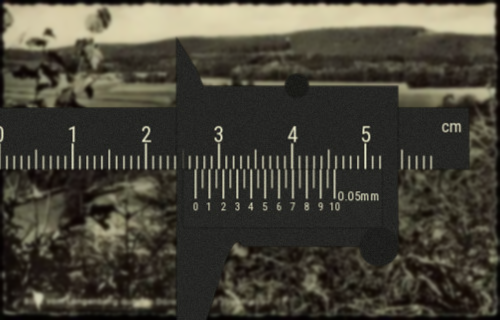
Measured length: 26.8 mm
